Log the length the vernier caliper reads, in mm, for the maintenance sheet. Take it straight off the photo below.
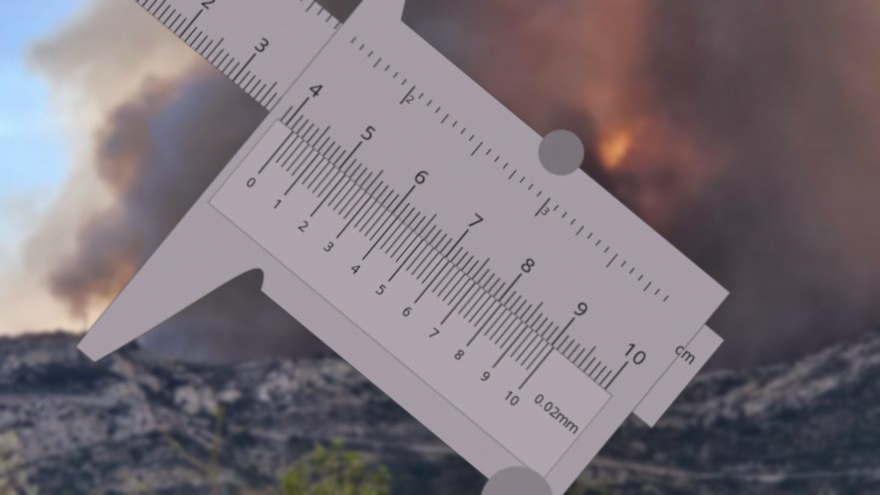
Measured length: 41.4 mm
